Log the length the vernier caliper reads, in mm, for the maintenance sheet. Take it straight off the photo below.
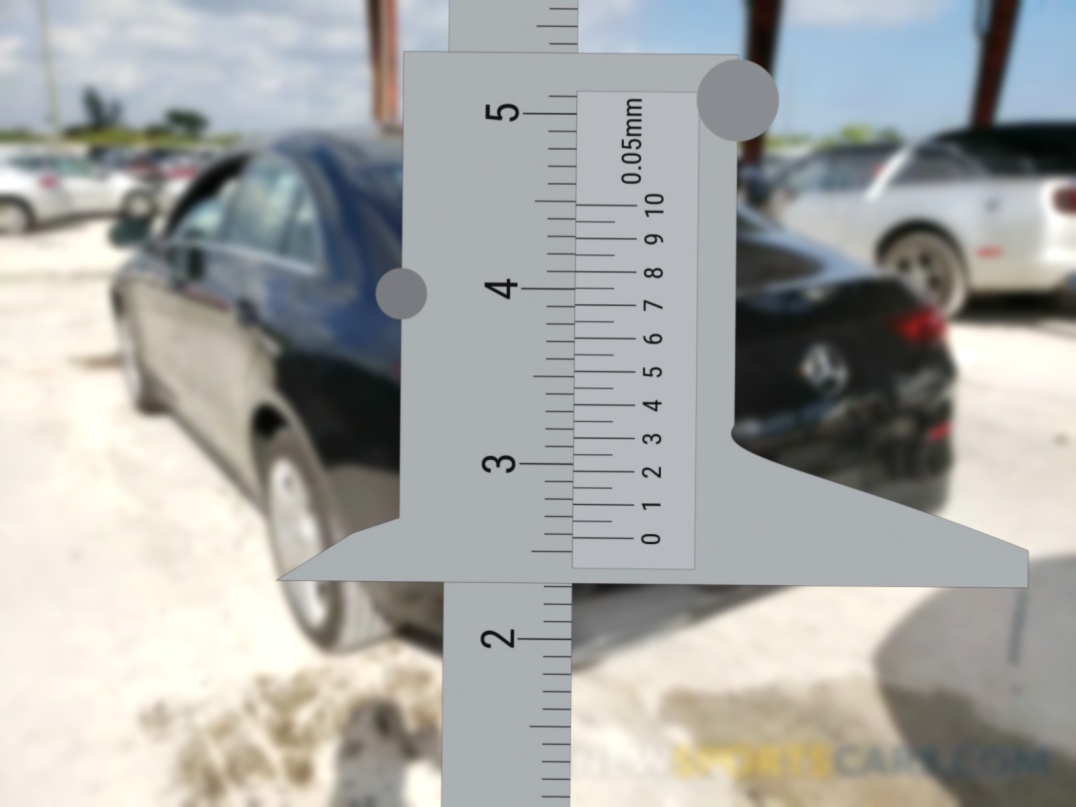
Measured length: 25.8 mm
